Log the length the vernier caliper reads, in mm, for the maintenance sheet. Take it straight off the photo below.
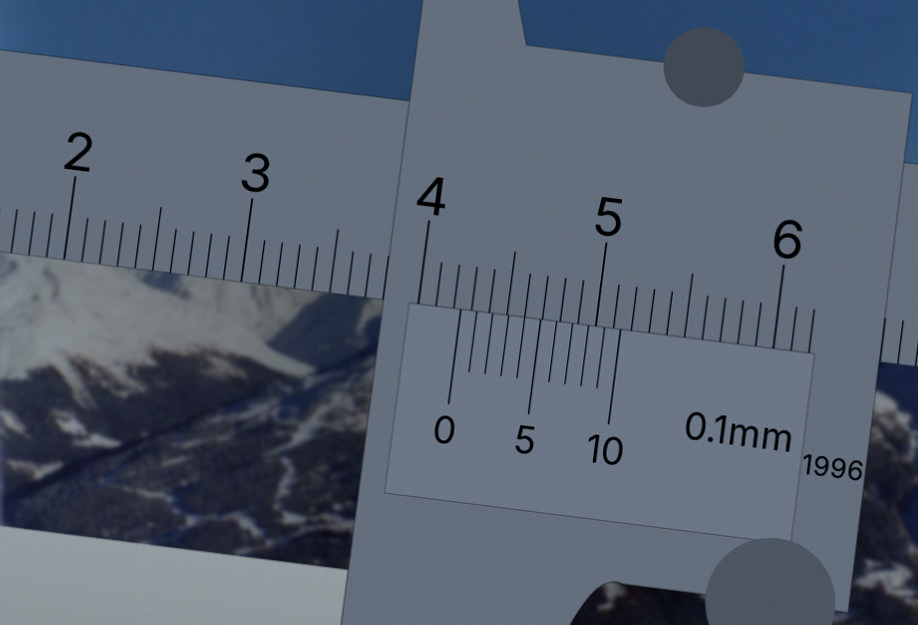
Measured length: 42.4 mm
